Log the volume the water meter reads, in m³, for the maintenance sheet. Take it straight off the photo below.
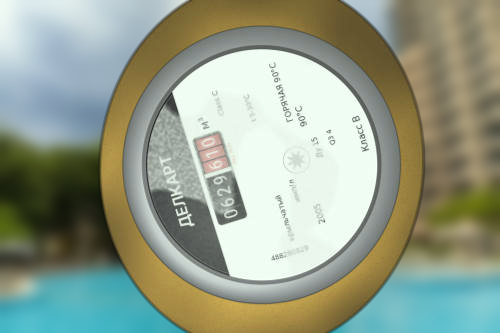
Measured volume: 629.610 m³
